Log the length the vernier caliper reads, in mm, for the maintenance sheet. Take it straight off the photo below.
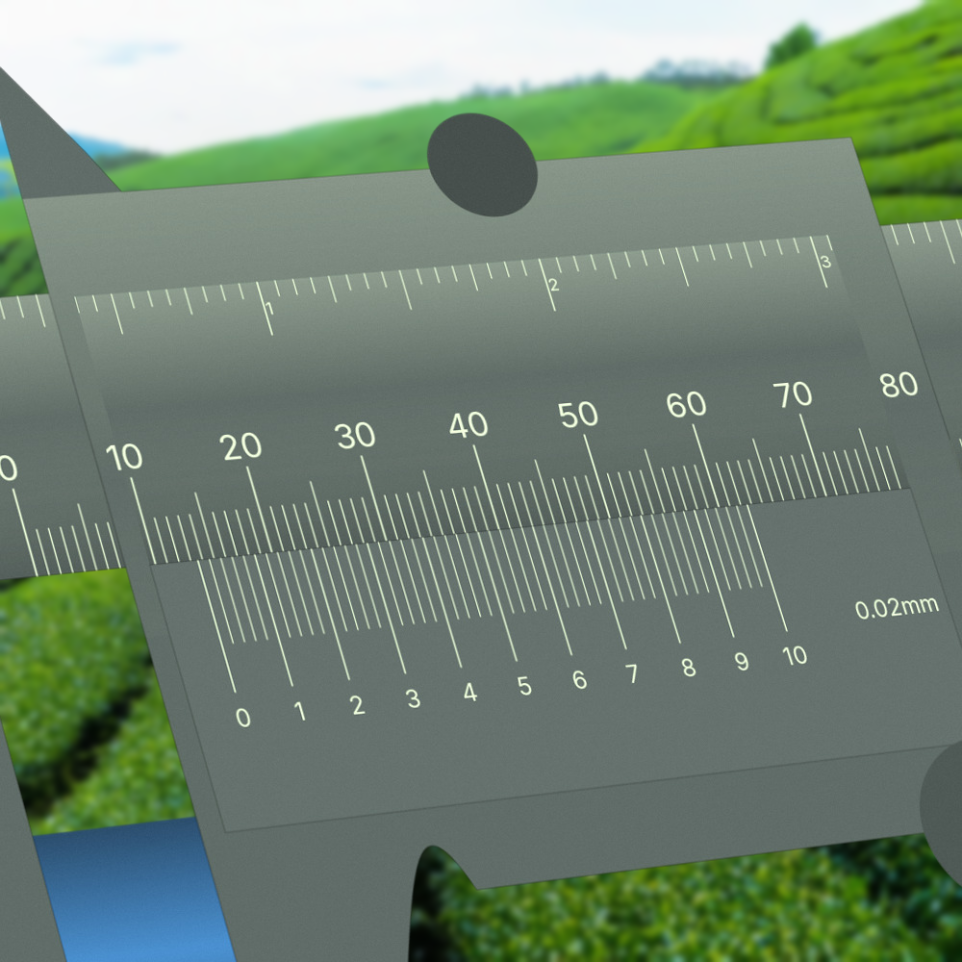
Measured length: 13.6 mm
